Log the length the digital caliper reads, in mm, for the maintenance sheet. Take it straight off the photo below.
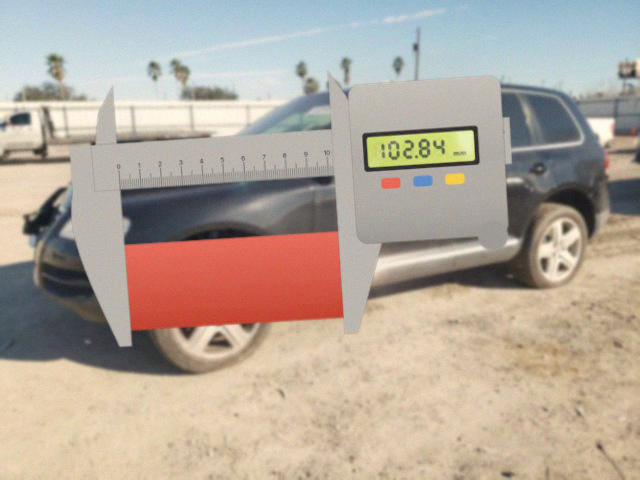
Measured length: 102.84 mm
